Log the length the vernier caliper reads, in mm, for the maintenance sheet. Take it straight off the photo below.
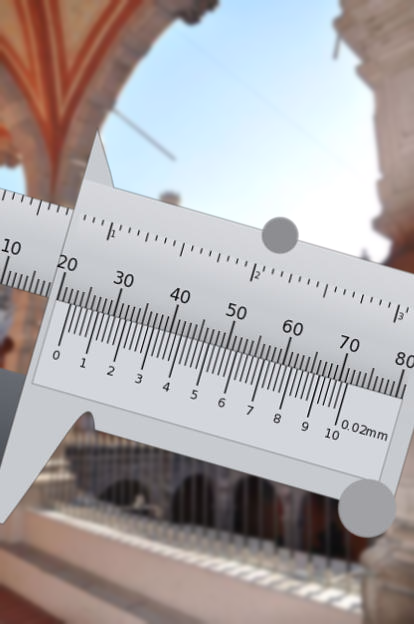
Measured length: 22.4 mm
